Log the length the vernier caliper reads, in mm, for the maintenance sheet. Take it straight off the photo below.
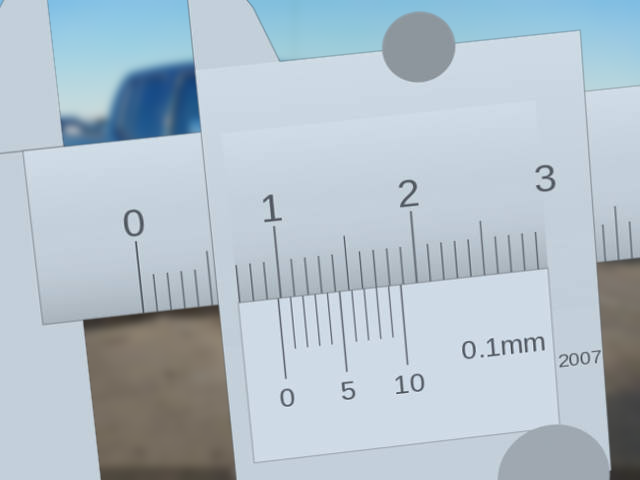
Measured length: 9.8 mm
